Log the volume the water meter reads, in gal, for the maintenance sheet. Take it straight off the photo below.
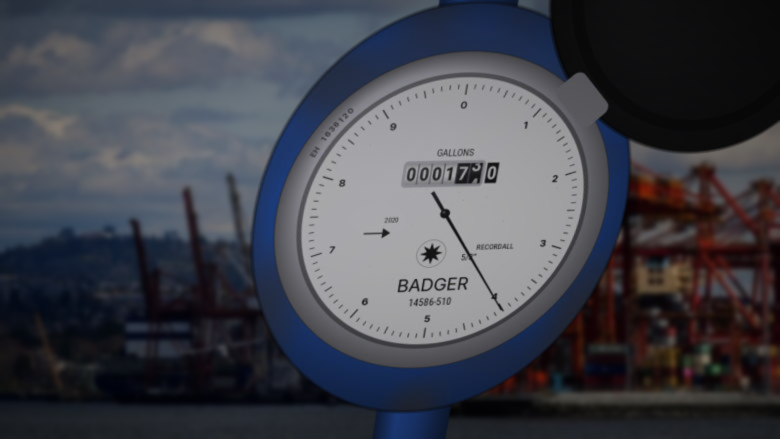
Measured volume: 1734.0 gal
